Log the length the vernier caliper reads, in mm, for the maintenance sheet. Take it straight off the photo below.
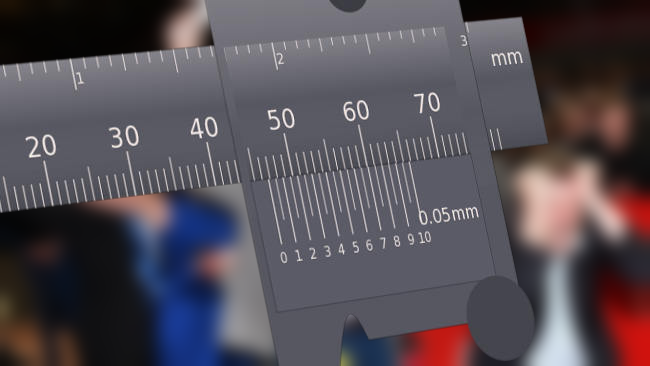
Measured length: 46.8 mm
